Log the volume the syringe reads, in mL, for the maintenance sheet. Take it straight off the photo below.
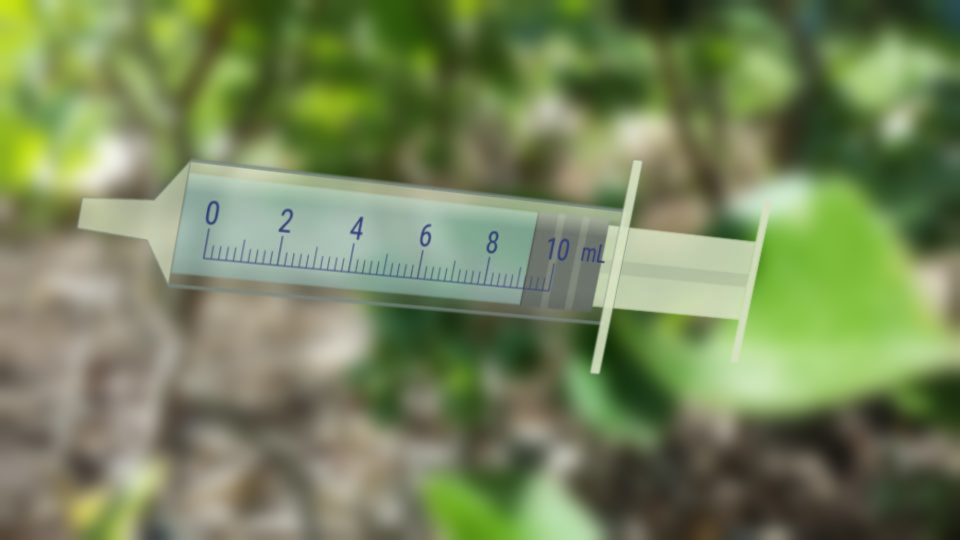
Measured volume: 9.2 mL
